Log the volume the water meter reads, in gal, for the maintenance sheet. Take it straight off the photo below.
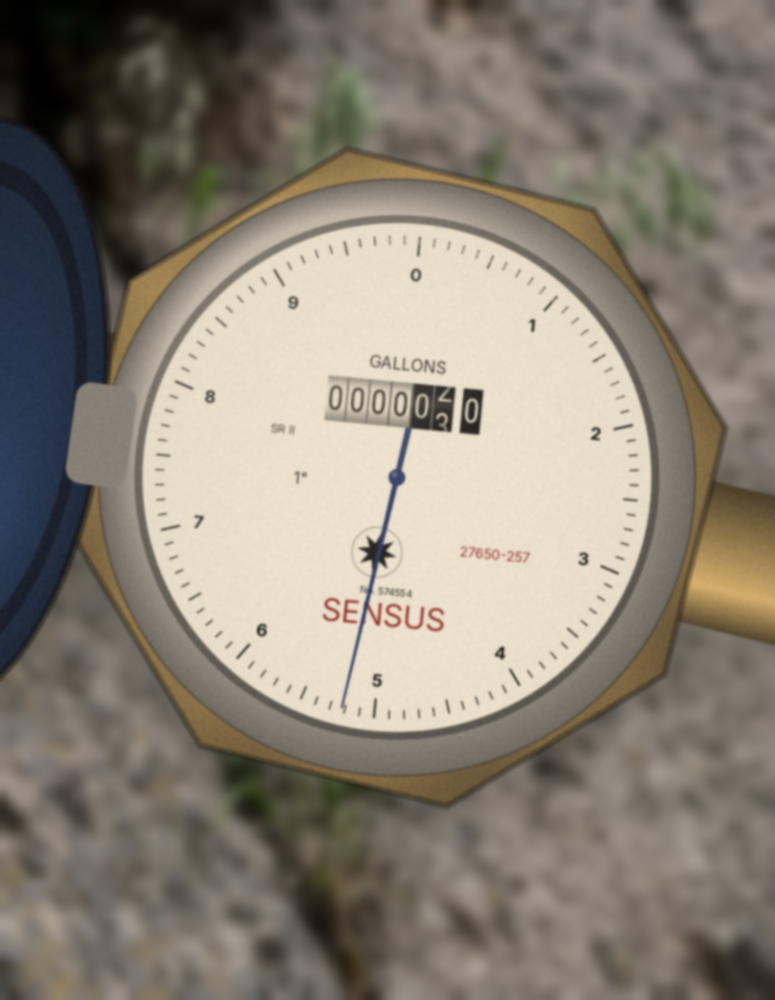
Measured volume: 25.2 gal
